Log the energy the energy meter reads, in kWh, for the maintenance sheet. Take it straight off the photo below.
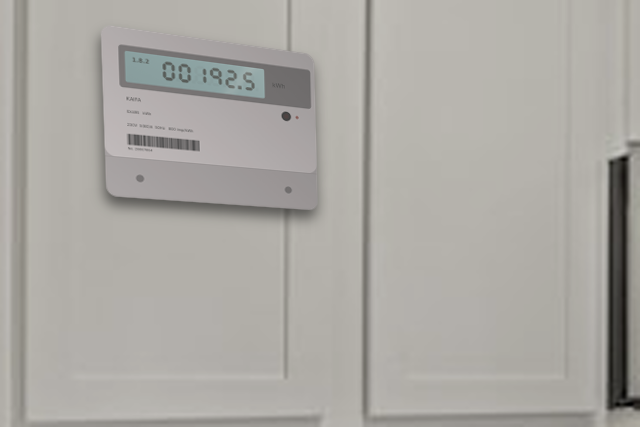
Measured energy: 192.5 kWh
